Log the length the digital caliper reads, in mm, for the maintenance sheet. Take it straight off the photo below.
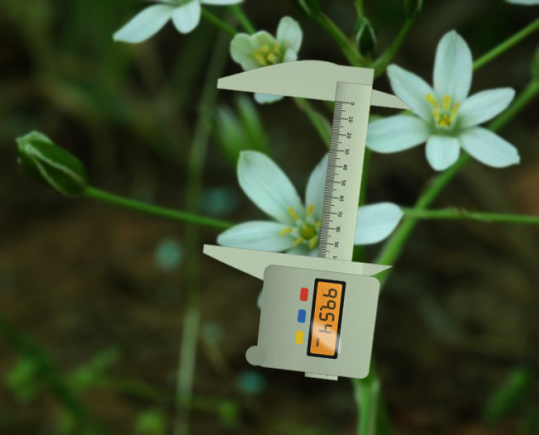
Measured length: 99.54 mm
